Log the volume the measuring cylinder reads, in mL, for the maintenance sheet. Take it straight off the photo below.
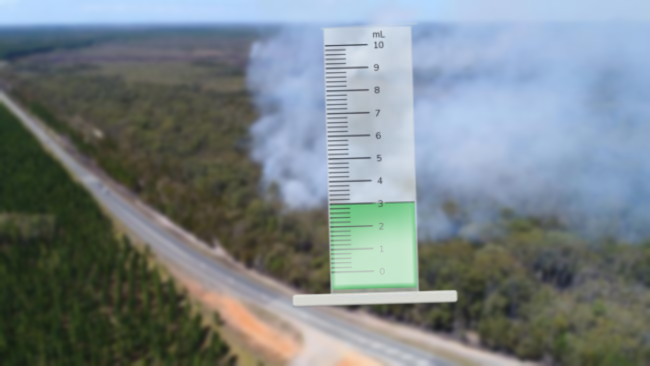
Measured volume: 3 mL
